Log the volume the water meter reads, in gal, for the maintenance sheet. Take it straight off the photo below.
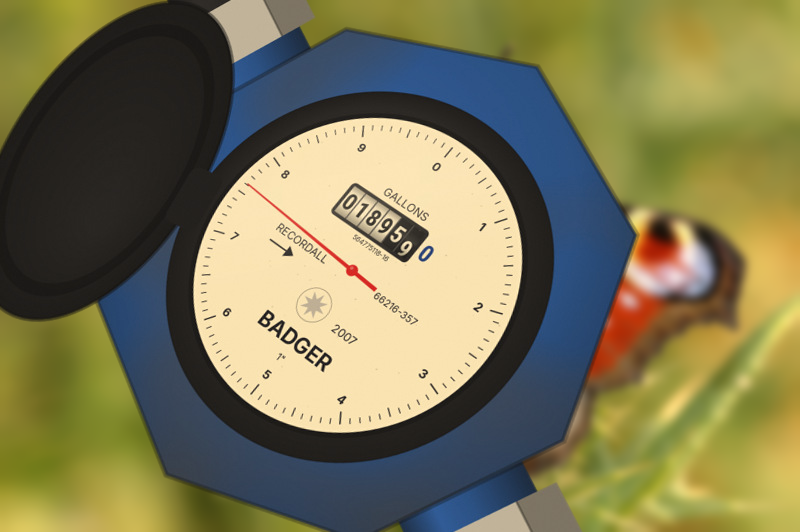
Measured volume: 189587.6 gal
